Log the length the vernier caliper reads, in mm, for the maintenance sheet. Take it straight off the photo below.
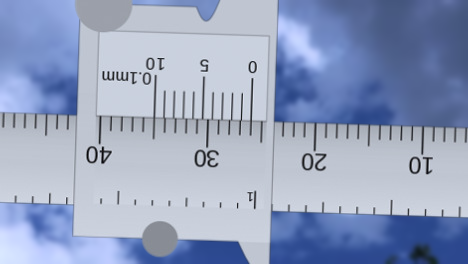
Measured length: 26.0 mm
